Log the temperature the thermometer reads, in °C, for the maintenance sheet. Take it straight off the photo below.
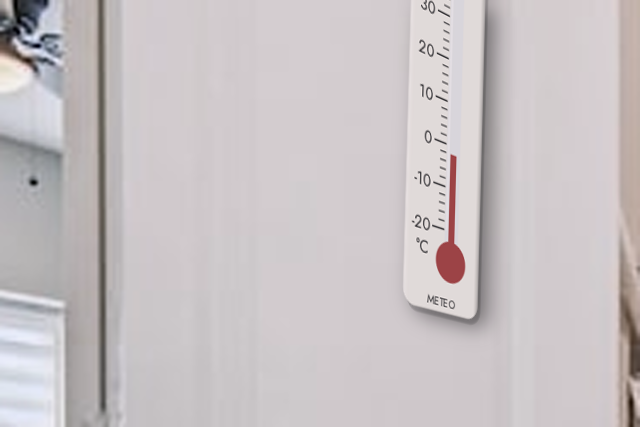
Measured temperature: -2 °C
